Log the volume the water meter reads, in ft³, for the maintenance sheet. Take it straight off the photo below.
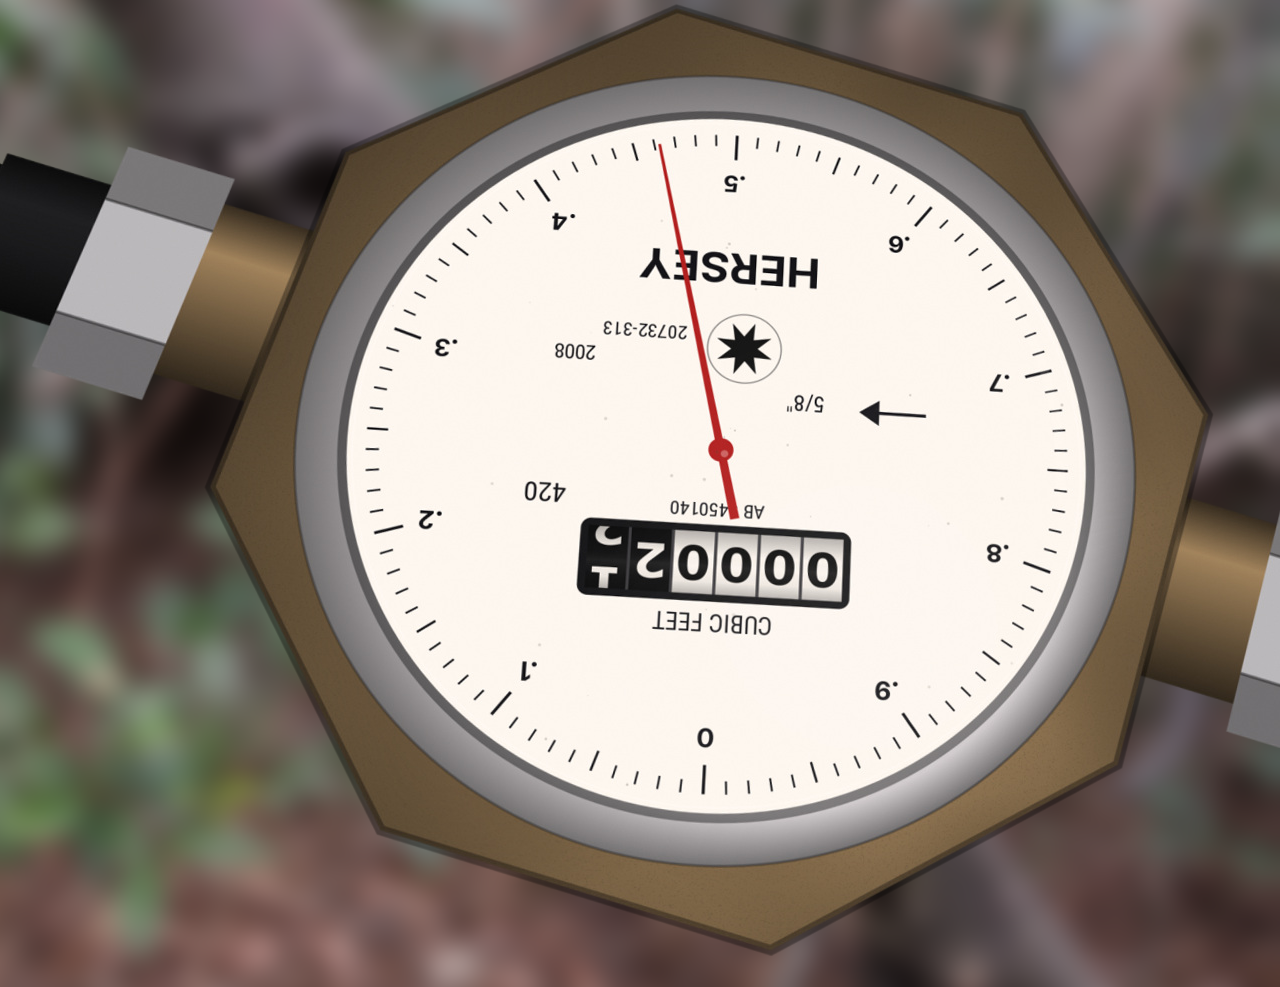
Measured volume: 21.46 ft³
